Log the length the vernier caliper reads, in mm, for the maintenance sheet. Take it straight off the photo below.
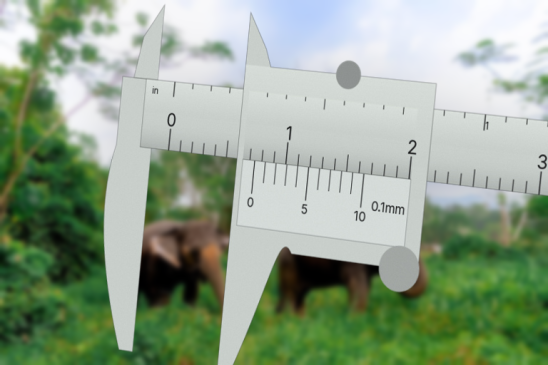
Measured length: 7.4 mm
